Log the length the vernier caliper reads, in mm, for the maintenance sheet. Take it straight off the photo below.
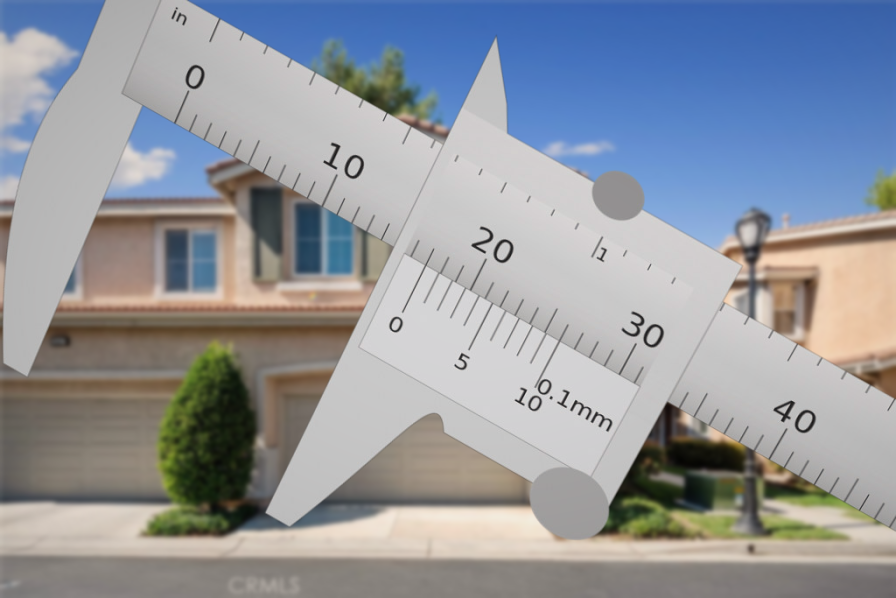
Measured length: 17.0 mm
